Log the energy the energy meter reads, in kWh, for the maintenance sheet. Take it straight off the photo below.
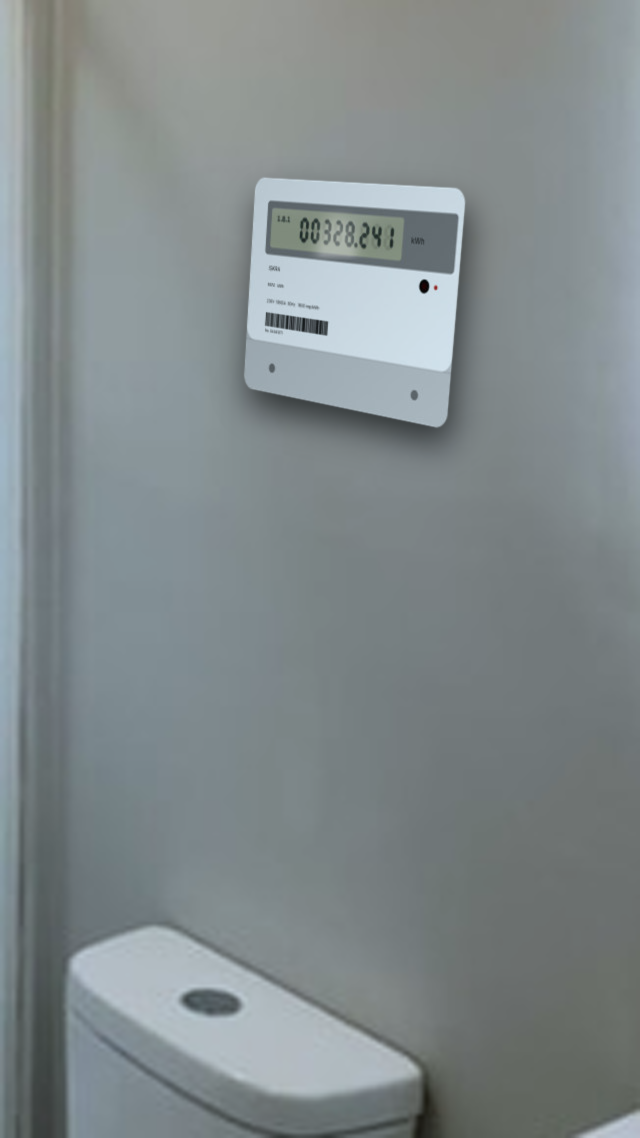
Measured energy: 328.241 kWh
